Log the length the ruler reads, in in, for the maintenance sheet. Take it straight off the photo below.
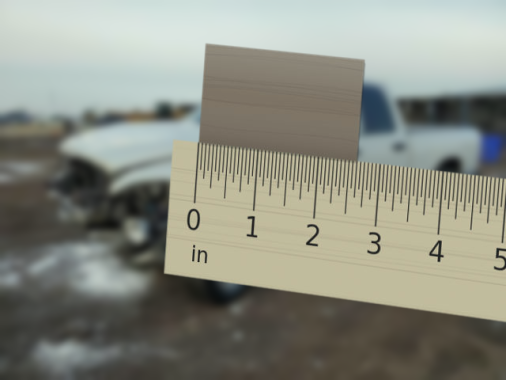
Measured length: 2.625 in
